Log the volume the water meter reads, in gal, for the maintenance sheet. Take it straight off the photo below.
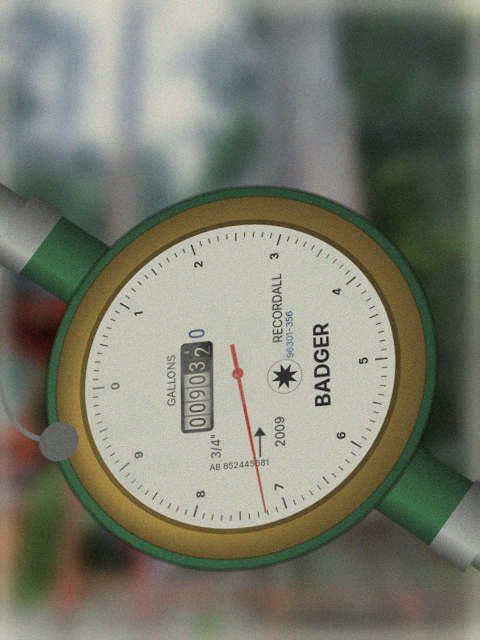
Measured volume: 90317.2 gal
